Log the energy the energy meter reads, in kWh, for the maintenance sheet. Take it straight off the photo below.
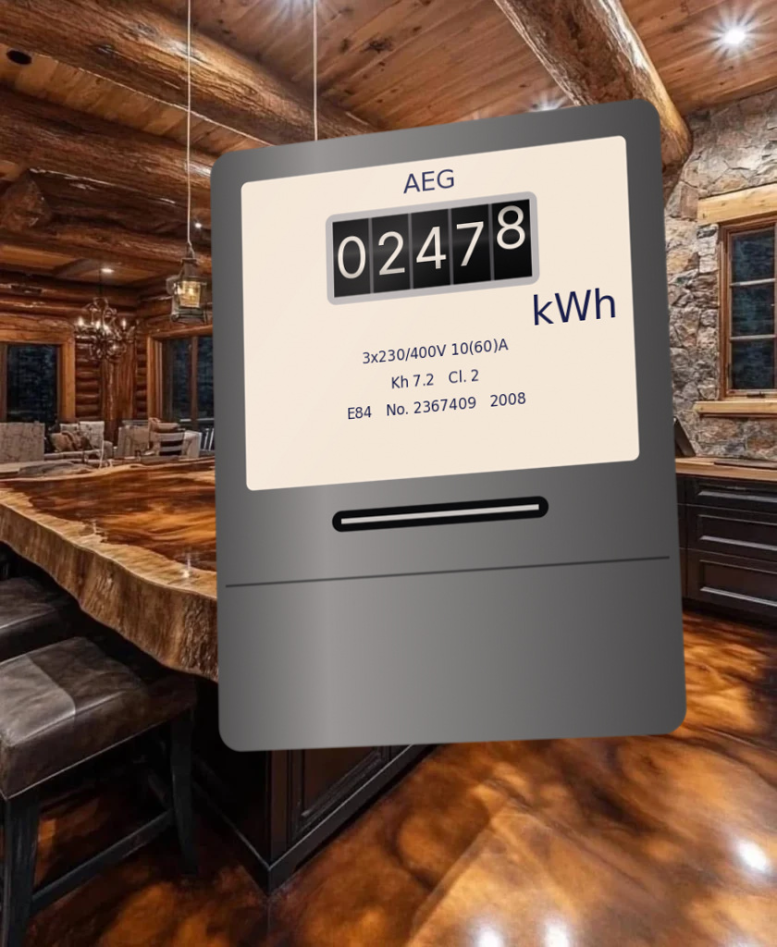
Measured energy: 2478 kWh
